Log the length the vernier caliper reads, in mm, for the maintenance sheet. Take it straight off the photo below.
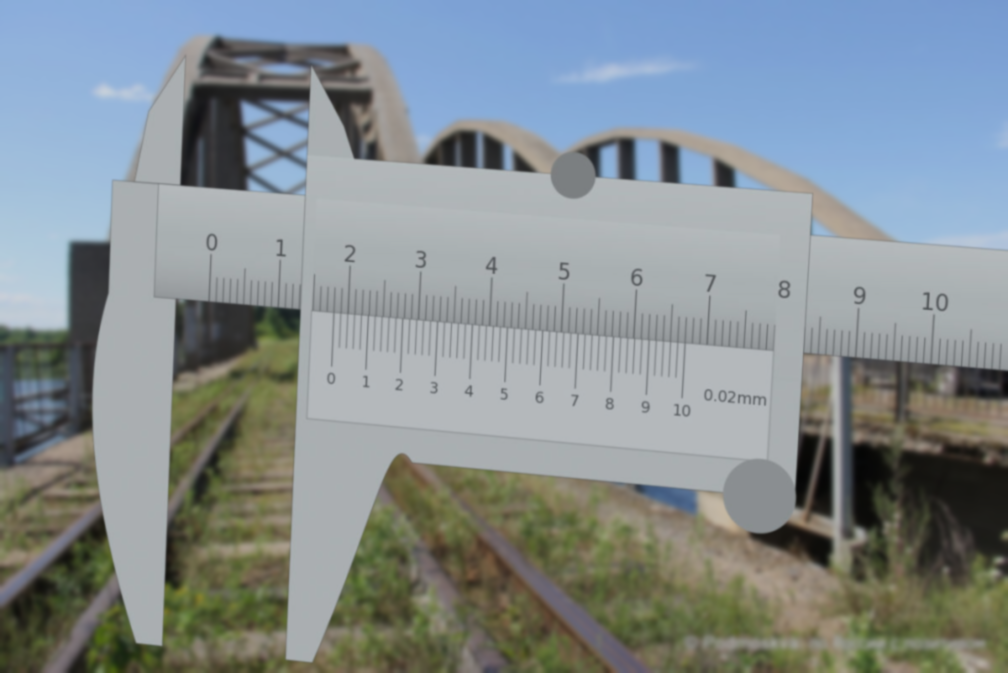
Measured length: 18.0 mm
